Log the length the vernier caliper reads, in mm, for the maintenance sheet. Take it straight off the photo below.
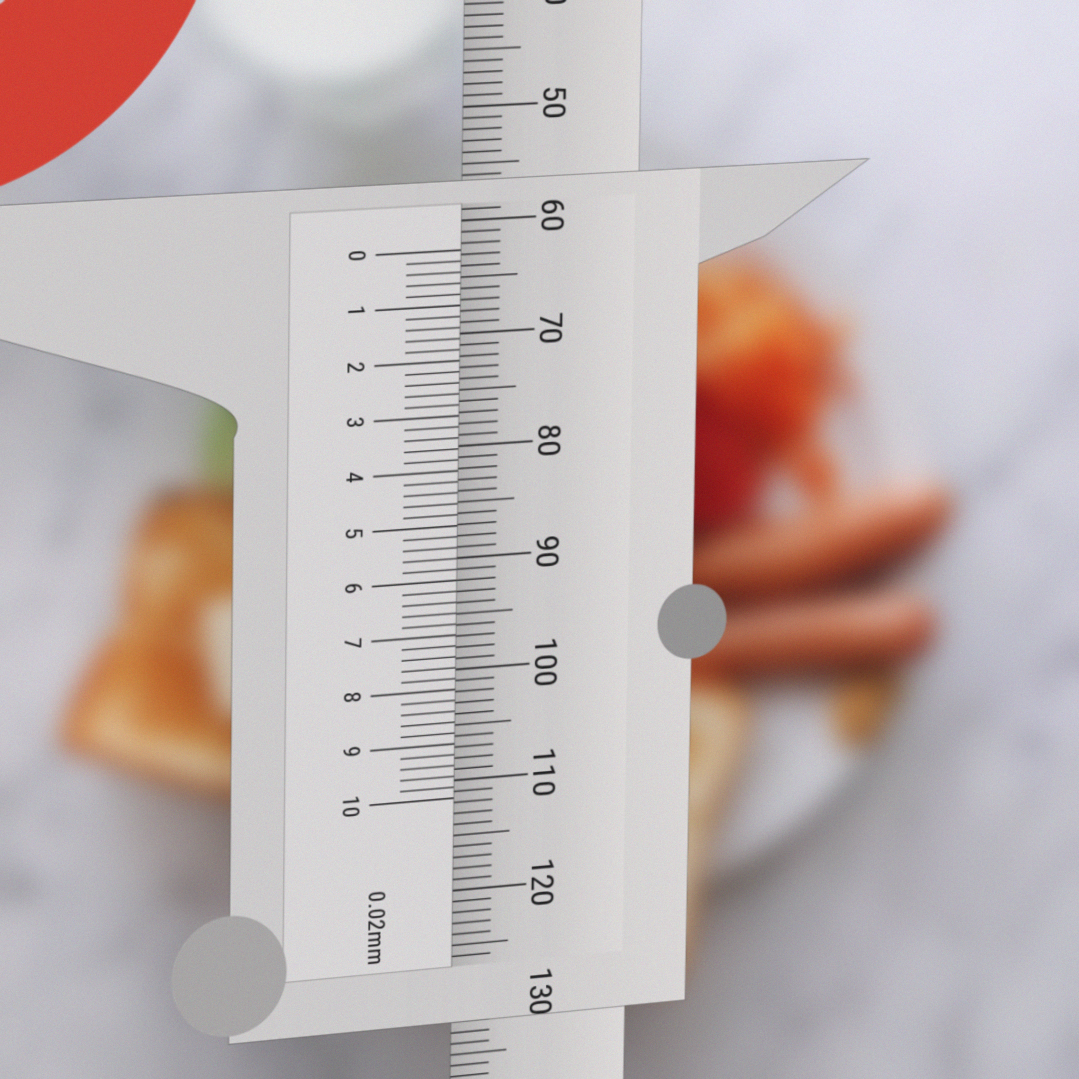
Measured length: 62.6 mm
